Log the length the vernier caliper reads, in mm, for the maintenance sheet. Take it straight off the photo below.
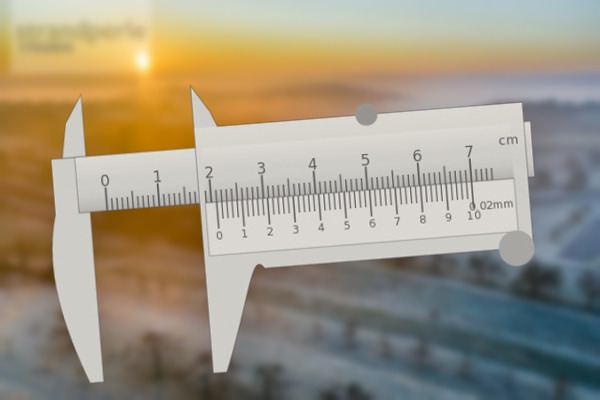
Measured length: 21.0 mm
